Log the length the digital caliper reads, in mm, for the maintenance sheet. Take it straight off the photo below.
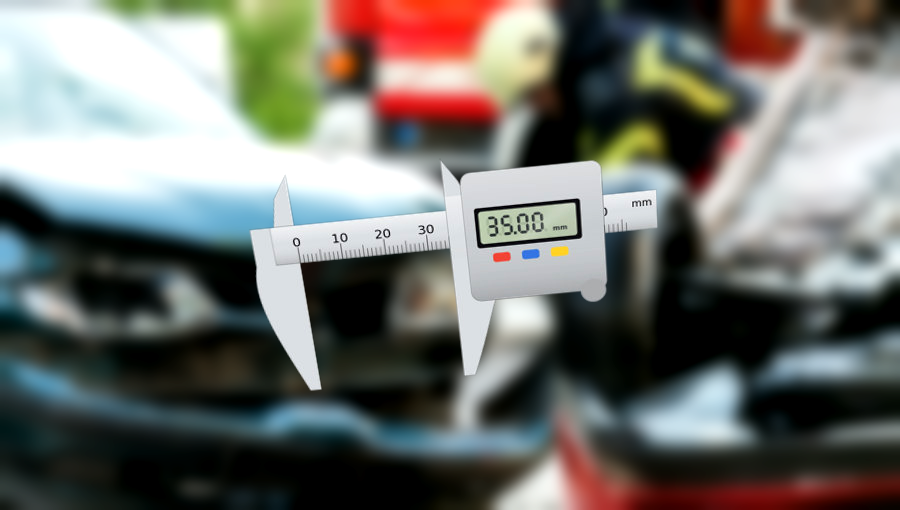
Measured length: 35.00 mm
